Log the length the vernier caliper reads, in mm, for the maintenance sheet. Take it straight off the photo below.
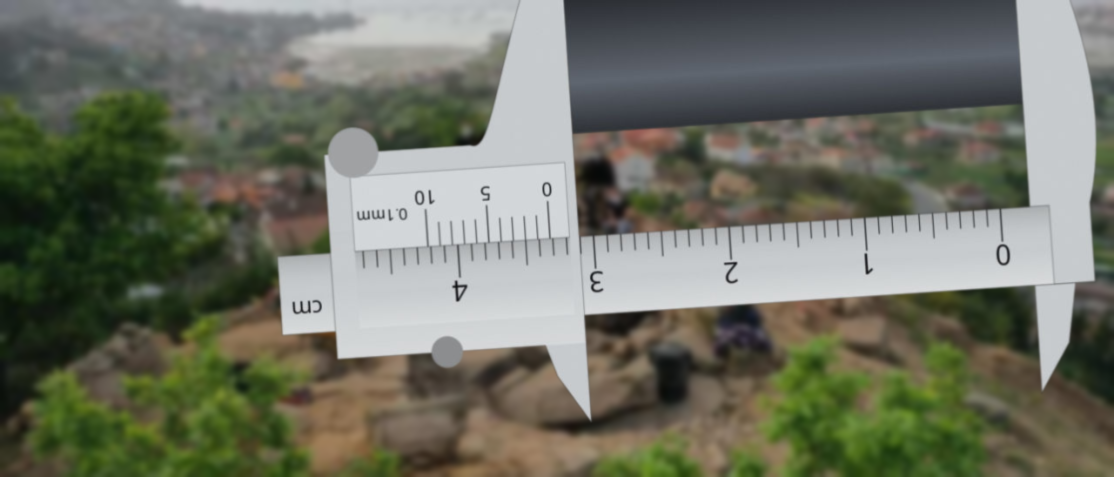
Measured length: 33.2 mm
